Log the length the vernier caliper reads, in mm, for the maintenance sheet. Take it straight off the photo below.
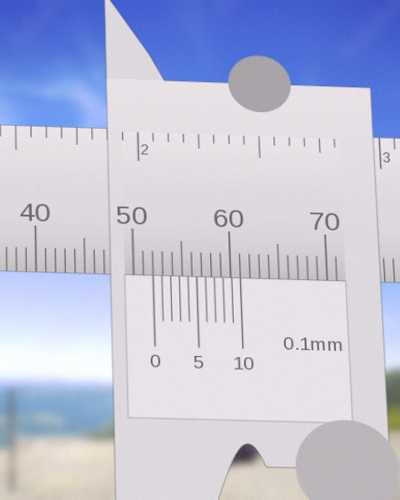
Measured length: 52.0 mm
